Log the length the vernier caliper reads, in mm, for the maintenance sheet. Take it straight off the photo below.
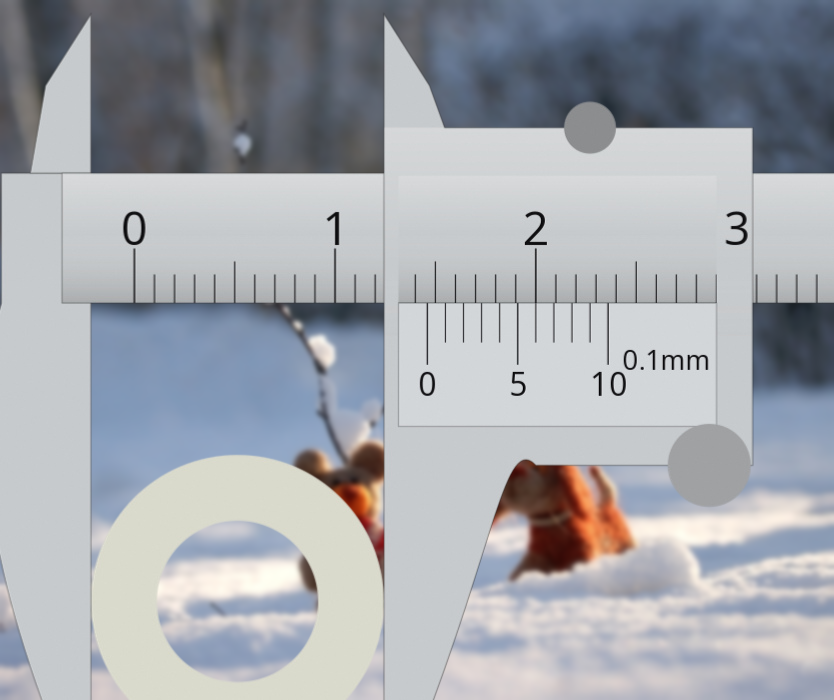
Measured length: 14.6 mm
